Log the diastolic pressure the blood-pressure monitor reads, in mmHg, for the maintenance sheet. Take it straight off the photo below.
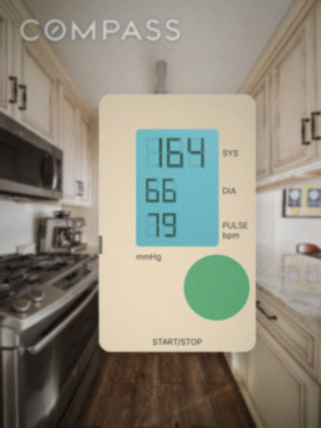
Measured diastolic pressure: 66 mmHg
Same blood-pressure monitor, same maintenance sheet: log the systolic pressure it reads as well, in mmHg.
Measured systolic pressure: 164 mmHg
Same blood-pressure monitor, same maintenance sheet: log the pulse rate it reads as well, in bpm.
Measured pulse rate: 79 bpm
